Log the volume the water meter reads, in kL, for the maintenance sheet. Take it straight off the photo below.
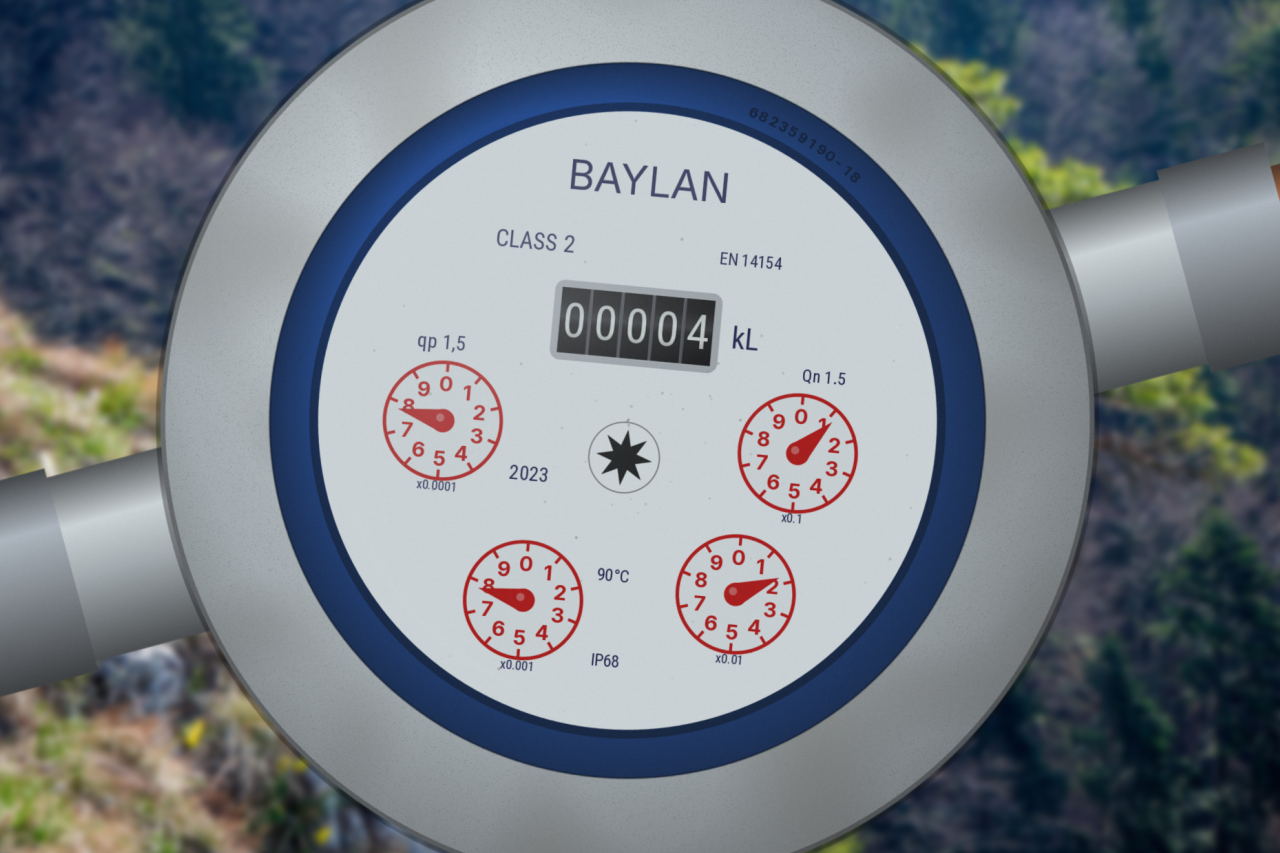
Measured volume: 4.1177 kL
